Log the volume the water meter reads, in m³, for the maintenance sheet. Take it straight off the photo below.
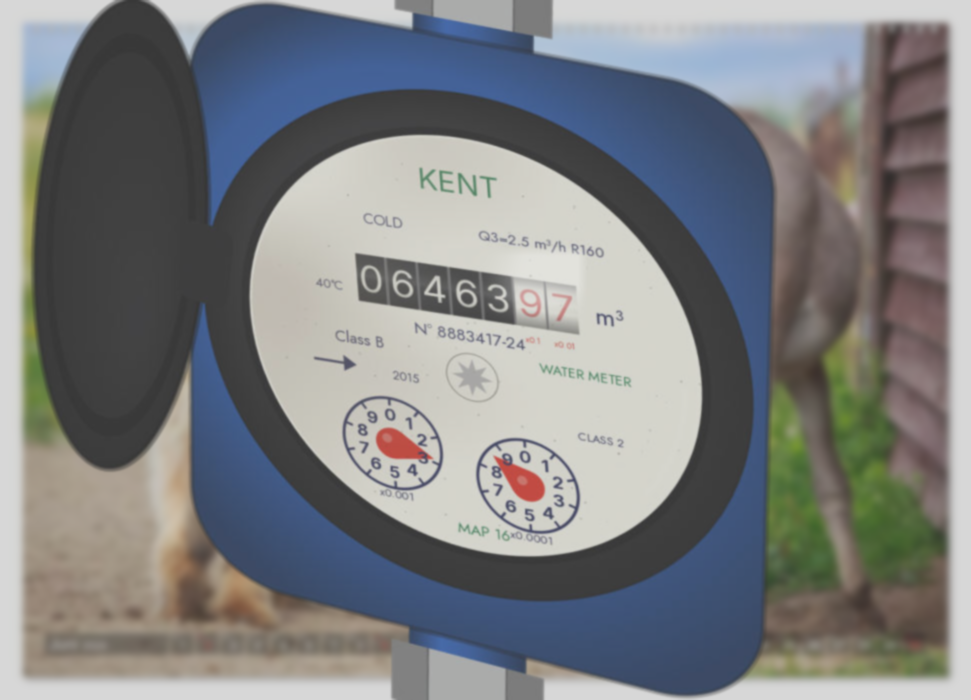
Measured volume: 6463.9728 m³
